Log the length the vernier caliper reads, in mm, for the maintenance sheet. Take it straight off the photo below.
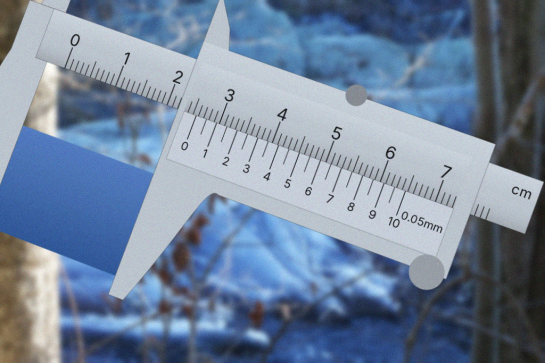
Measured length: 25.6 mm
